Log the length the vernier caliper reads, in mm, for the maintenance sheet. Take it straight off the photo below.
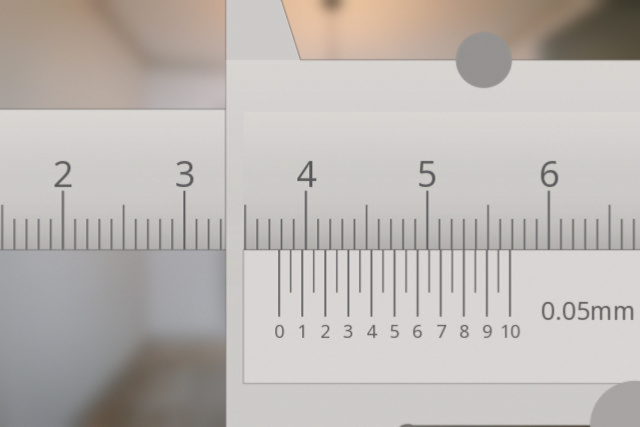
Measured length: 37.8 mm
